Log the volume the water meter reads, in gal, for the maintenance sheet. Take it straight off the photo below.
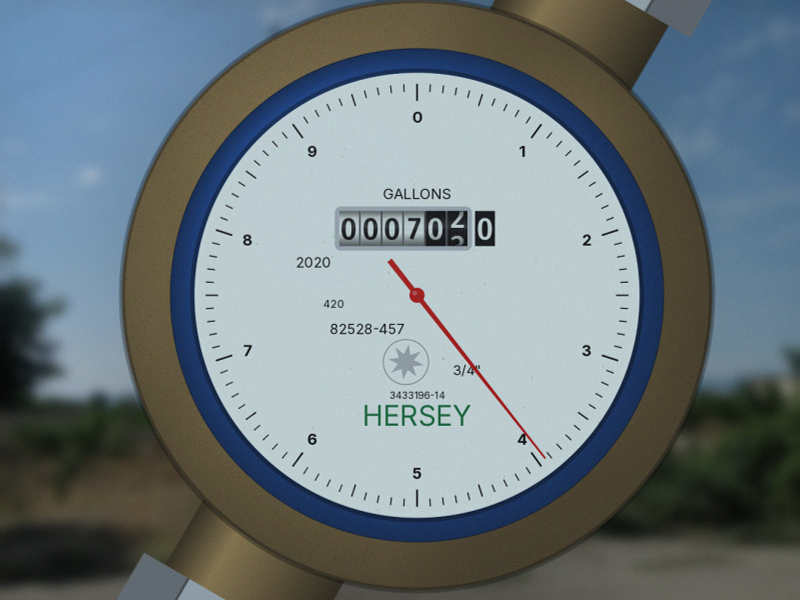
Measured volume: 7023.9 gal
